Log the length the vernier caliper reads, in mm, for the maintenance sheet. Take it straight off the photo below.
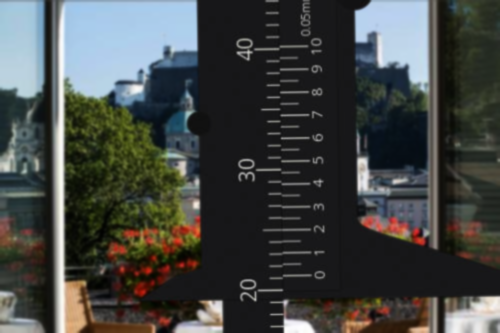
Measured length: 21.2 mm
